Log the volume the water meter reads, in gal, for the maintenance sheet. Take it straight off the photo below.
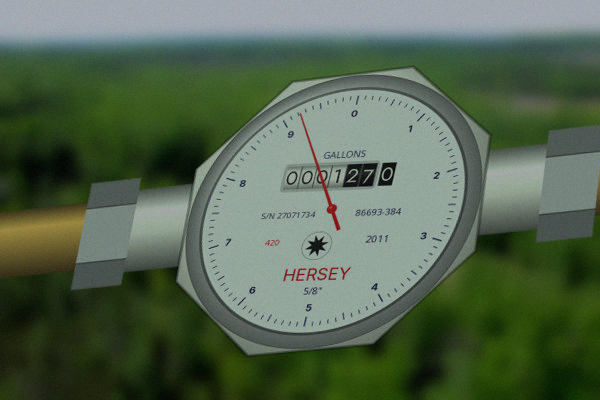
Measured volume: 1269.2 gal
